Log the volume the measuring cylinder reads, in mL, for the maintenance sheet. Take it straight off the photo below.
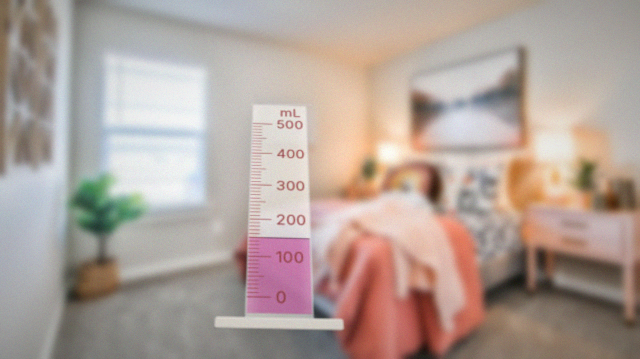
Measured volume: 150 mL
